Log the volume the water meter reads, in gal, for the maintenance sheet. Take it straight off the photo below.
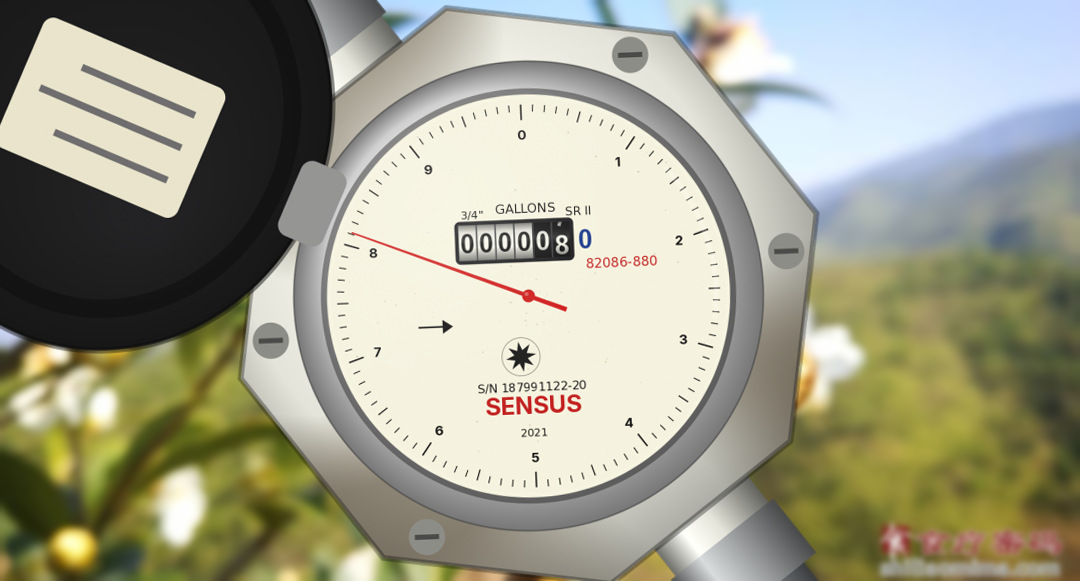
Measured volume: 78.1 gal
